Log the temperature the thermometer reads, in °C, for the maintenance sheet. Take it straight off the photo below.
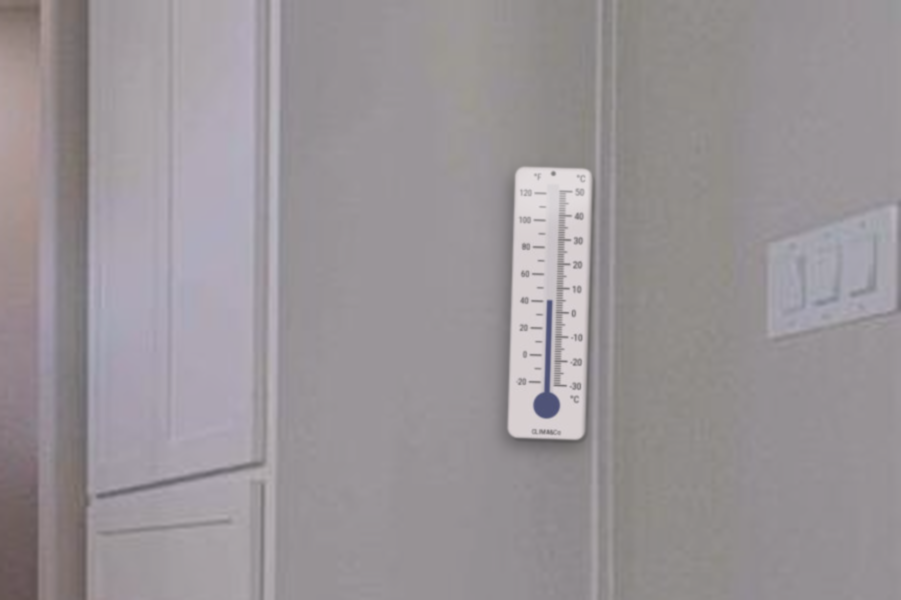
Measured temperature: 5 °C
